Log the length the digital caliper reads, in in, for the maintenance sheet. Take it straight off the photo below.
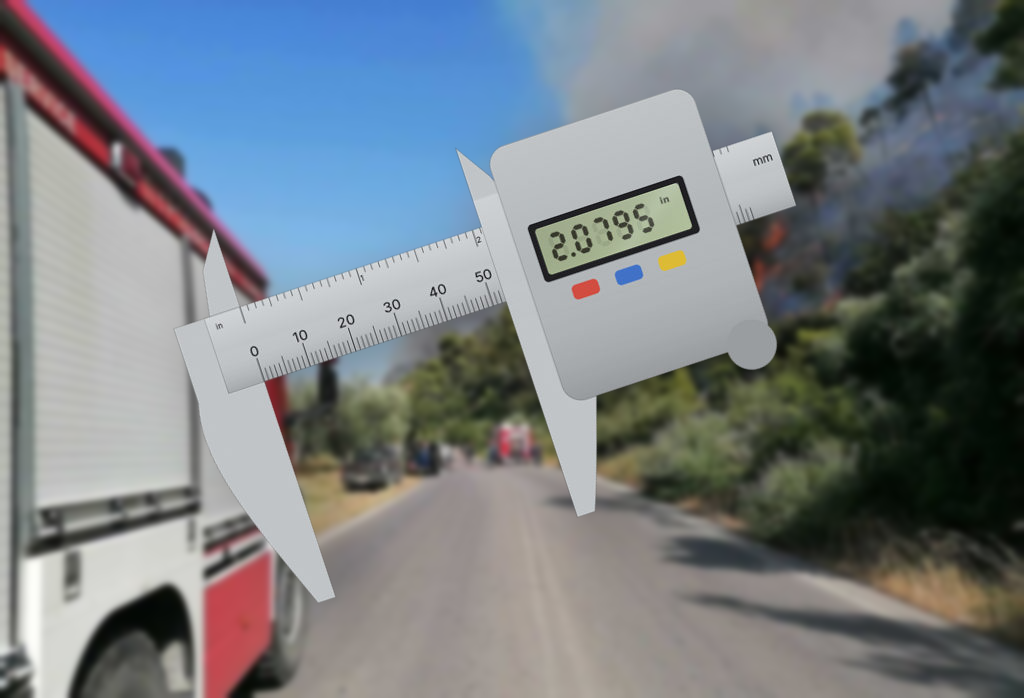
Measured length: 2.0795 in
